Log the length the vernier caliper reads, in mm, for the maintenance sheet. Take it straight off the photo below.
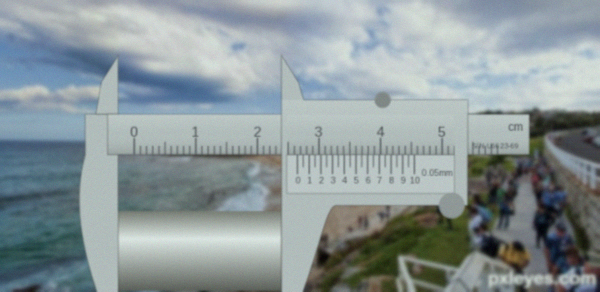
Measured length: 26.5 mm
